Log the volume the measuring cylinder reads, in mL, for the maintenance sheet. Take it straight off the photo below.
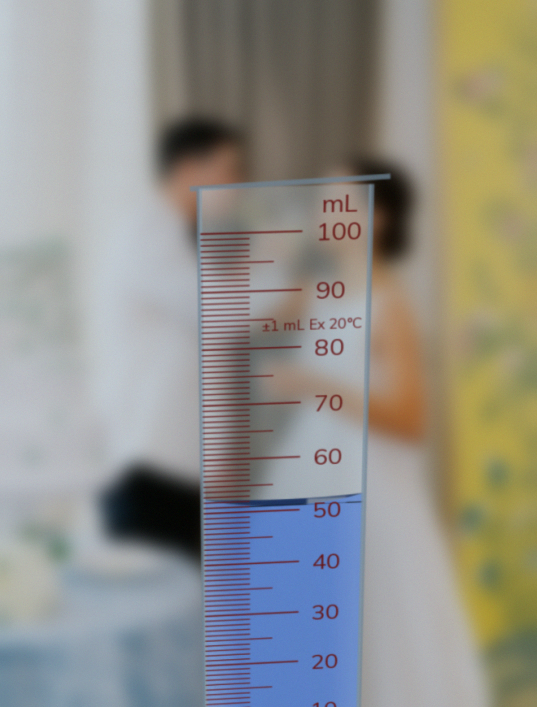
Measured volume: 51 mL
